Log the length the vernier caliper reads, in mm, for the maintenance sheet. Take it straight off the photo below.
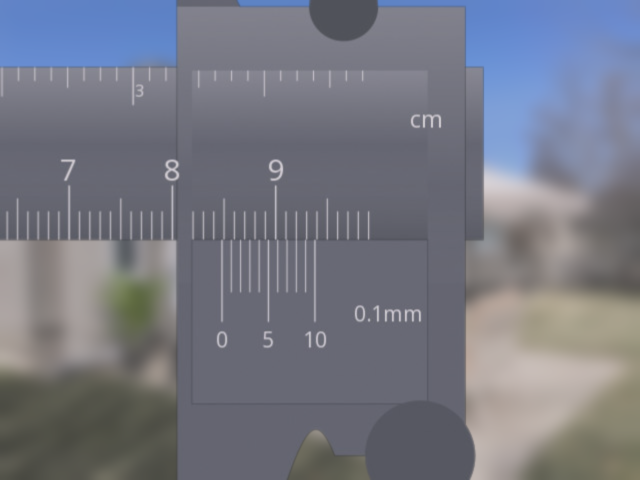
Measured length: 84.8 mm
